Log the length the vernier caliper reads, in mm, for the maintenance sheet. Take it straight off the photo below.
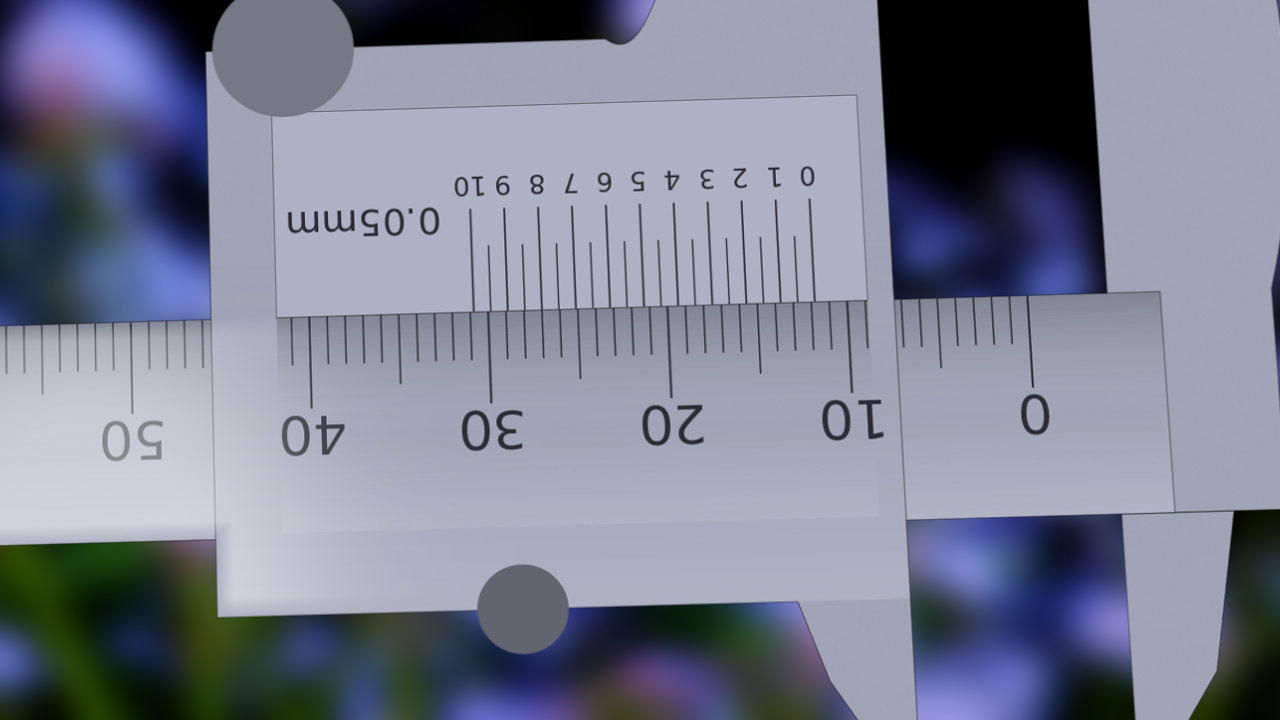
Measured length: 11.8 mm
